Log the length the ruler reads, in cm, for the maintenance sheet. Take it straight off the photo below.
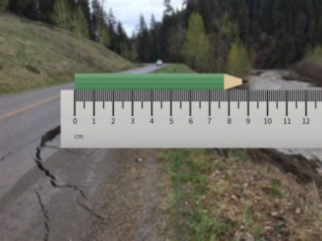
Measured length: 9 cm
